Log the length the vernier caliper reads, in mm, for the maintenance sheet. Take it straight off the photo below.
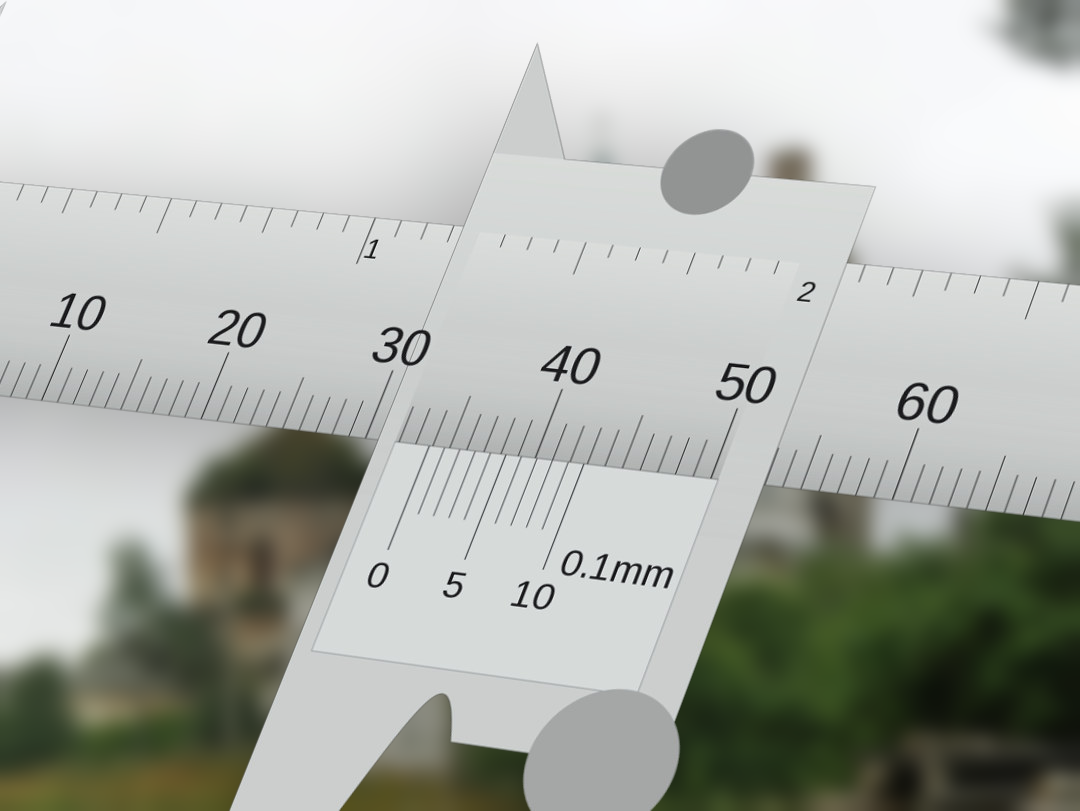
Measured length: 33.8 mm
